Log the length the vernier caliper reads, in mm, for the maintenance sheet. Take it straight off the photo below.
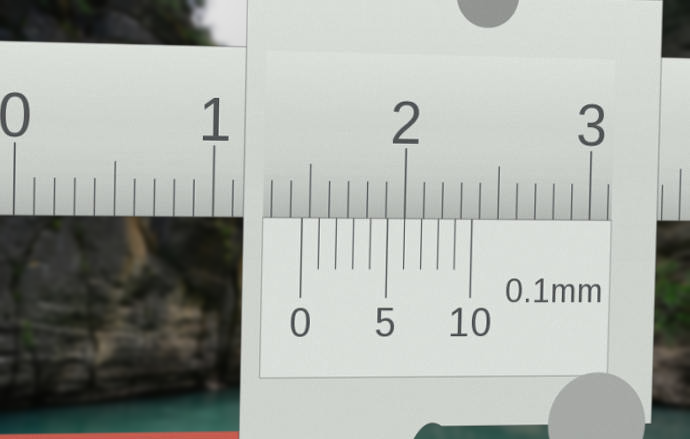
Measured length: 14.6 mm
